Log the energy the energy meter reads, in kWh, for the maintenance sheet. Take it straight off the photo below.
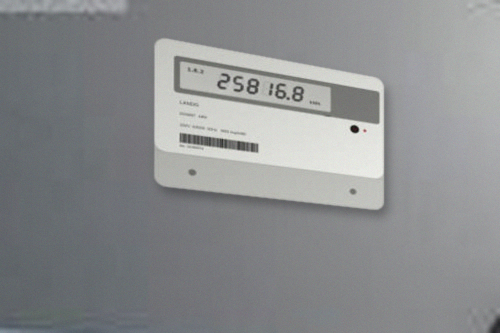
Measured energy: 25816.8 kWh
